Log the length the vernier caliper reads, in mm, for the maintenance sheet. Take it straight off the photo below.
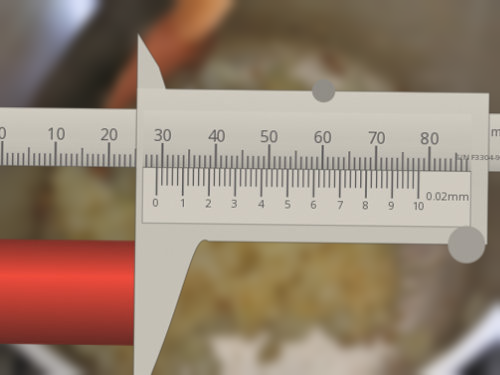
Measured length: 29.0 mm
